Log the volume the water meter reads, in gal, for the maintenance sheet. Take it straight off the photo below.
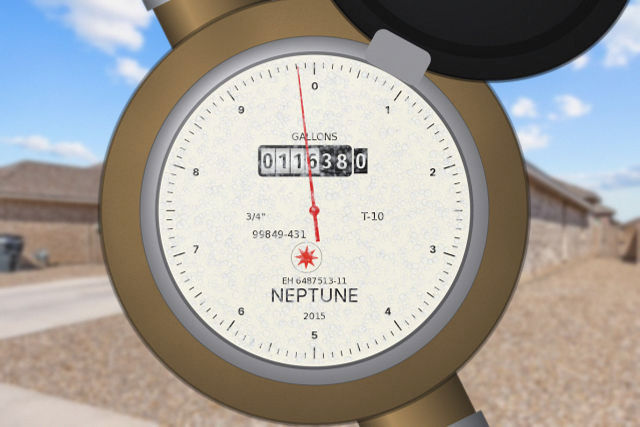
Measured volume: 116379.8 gal
